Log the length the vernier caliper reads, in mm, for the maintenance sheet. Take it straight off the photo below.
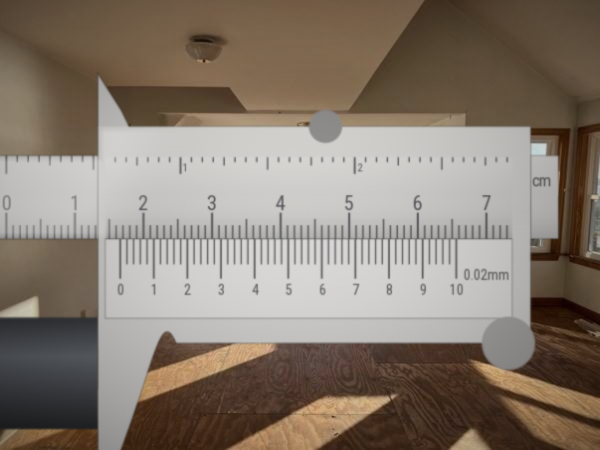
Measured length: 16.6 mm
